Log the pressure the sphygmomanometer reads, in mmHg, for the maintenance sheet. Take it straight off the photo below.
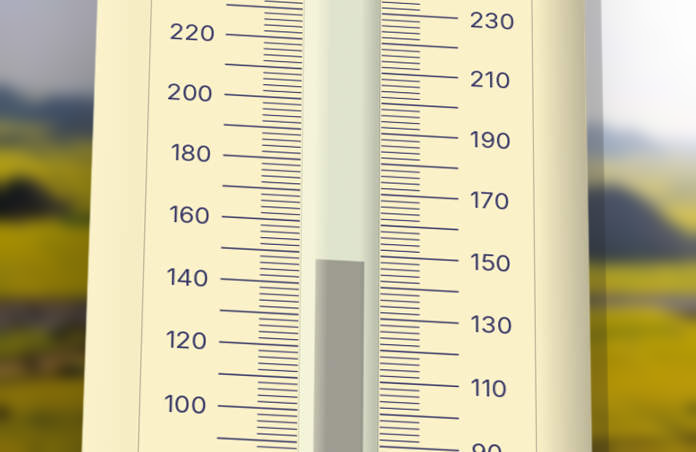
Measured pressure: 148 mmHg
